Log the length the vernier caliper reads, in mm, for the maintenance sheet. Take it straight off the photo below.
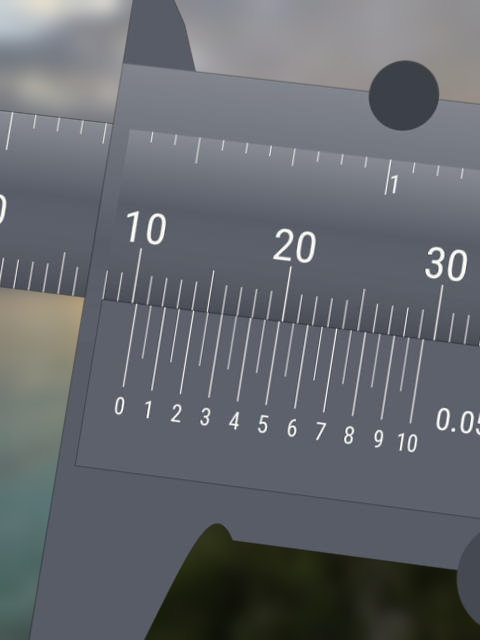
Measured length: 10.3 mm
